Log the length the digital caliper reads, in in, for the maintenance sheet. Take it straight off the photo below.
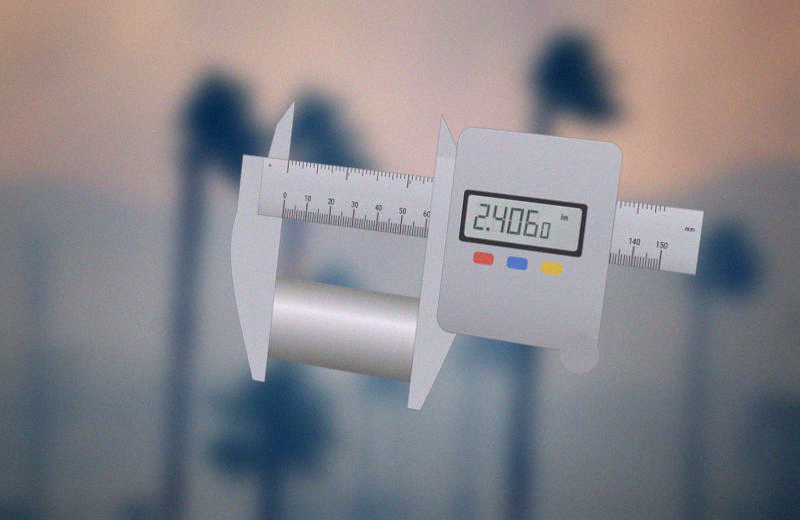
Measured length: 2.4060 in
